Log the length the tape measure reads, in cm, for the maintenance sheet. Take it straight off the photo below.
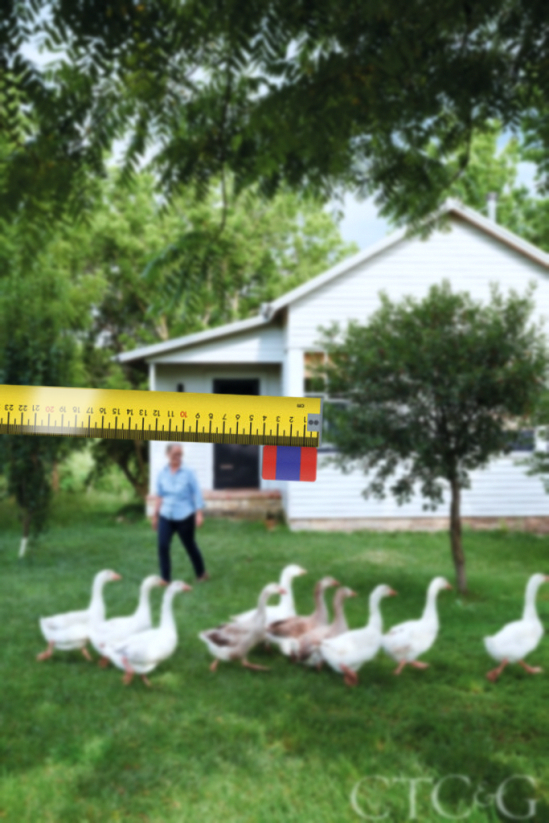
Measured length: 4 cm
